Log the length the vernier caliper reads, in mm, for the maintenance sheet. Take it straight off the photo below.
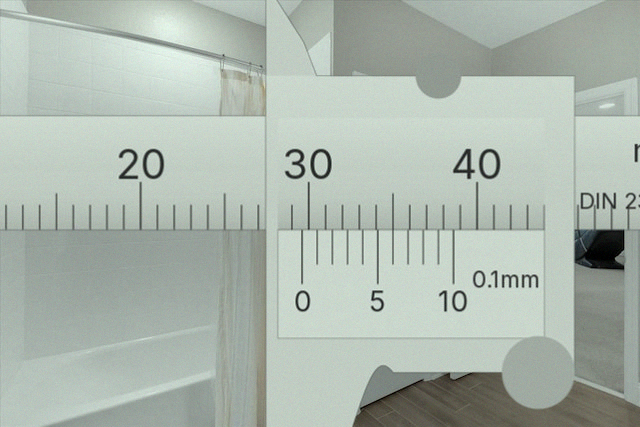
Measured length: 29.6 mm
